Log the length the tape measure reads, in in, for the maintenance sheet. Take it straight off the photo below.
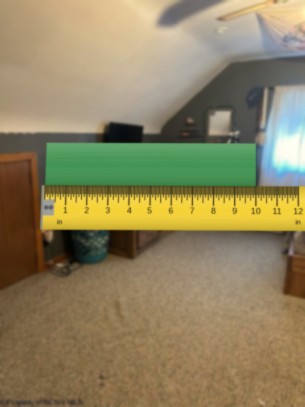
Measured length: 10 in
